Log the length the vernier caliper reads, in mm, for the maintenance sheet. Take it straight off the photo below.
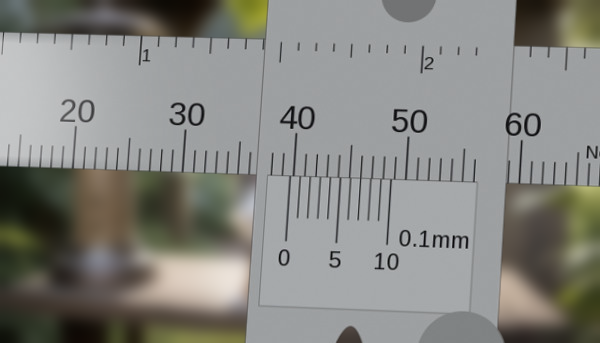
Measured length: 39.7 mm
